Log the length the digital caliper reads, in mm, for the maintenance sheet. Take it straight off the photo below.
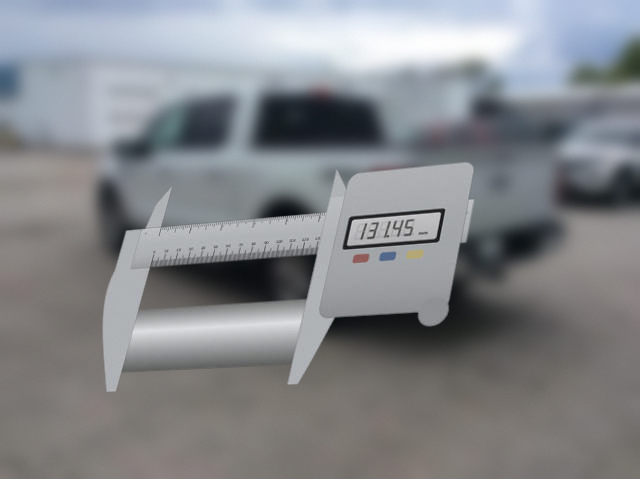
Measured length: 131.45 mm
